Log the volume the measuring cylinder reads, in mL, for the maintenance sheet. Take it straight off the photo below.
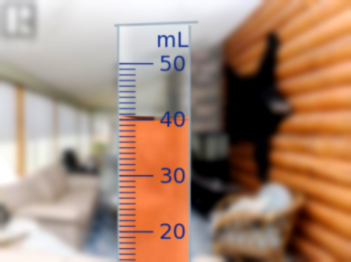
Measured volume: 40 mL
